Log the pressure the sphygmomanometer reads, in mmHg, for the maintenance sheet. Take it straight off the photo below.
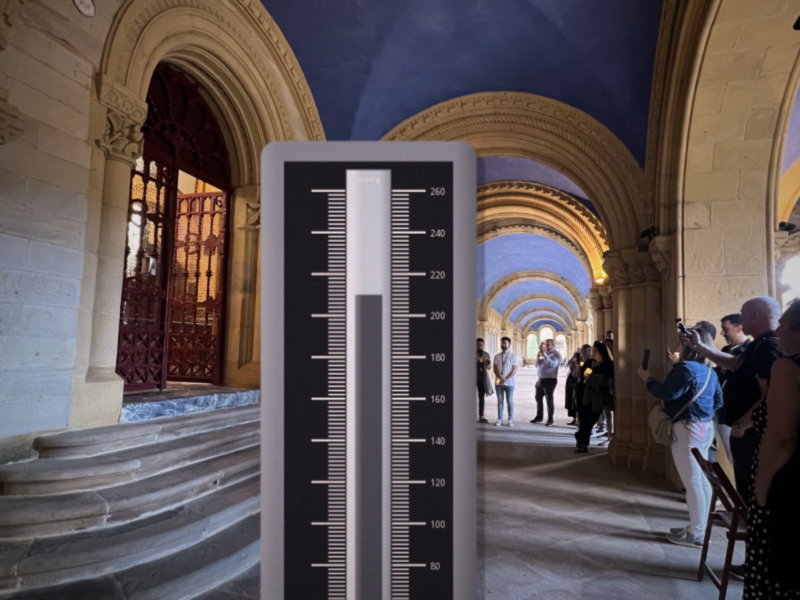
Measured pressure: 210 mmHg
